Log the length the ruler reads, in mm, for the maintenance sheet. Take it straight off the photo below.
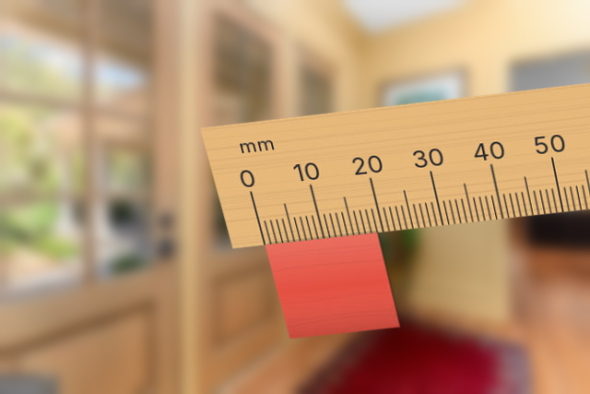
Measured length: 19 mm
